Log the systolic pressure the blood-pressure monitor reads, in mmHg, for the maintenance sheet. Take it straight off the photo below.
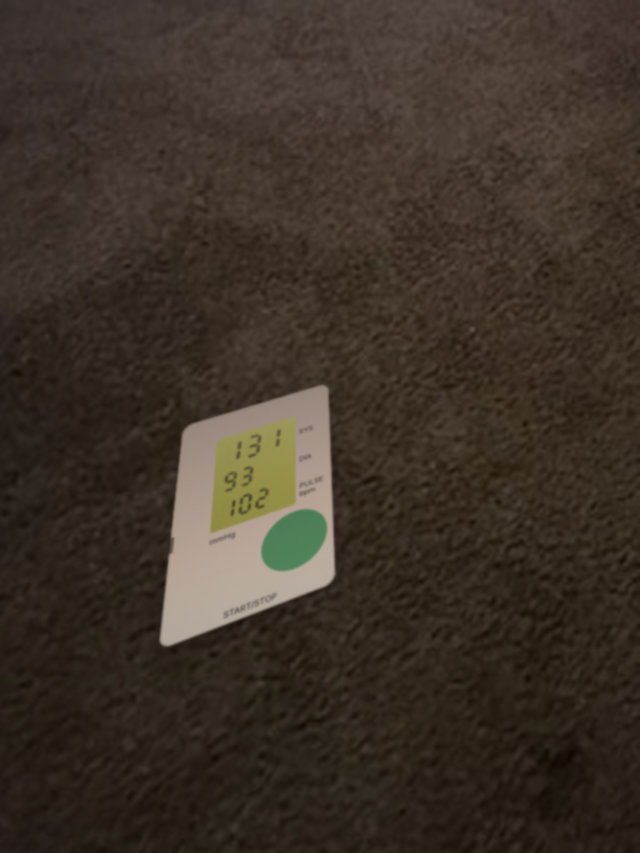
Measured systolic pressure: 131 mmHg
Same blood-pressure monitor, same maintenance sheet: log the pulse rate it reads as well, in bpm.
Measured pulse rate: 102 bpm
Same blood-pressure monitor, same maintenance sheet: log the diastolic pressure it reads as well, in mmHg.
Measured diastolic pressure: 93 mmHg
